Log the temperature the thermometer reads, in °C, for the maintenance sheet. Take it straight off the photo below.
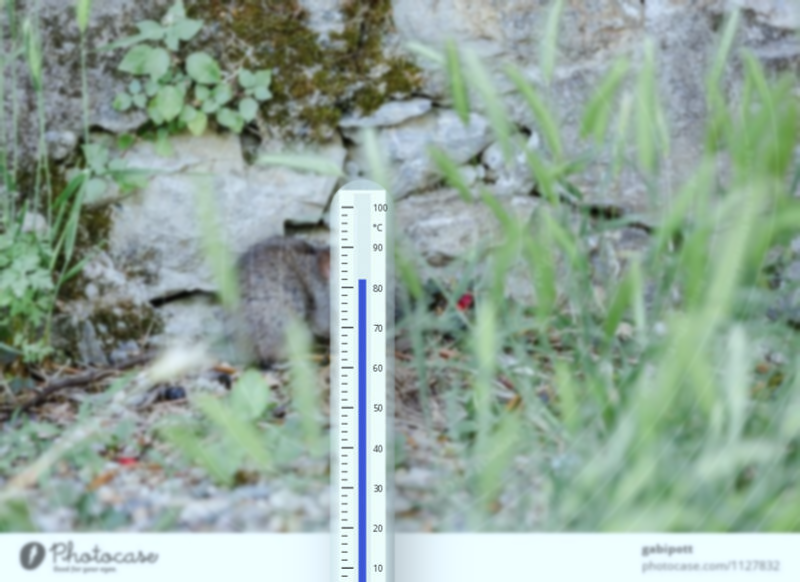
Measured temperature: 82 °C
